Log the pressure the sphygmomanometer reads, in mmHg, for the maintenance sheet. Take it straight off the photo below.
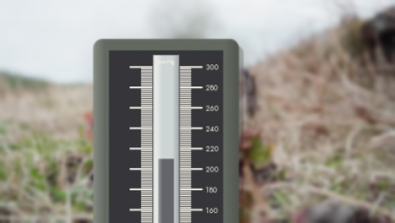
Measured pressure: 210 mmHg
